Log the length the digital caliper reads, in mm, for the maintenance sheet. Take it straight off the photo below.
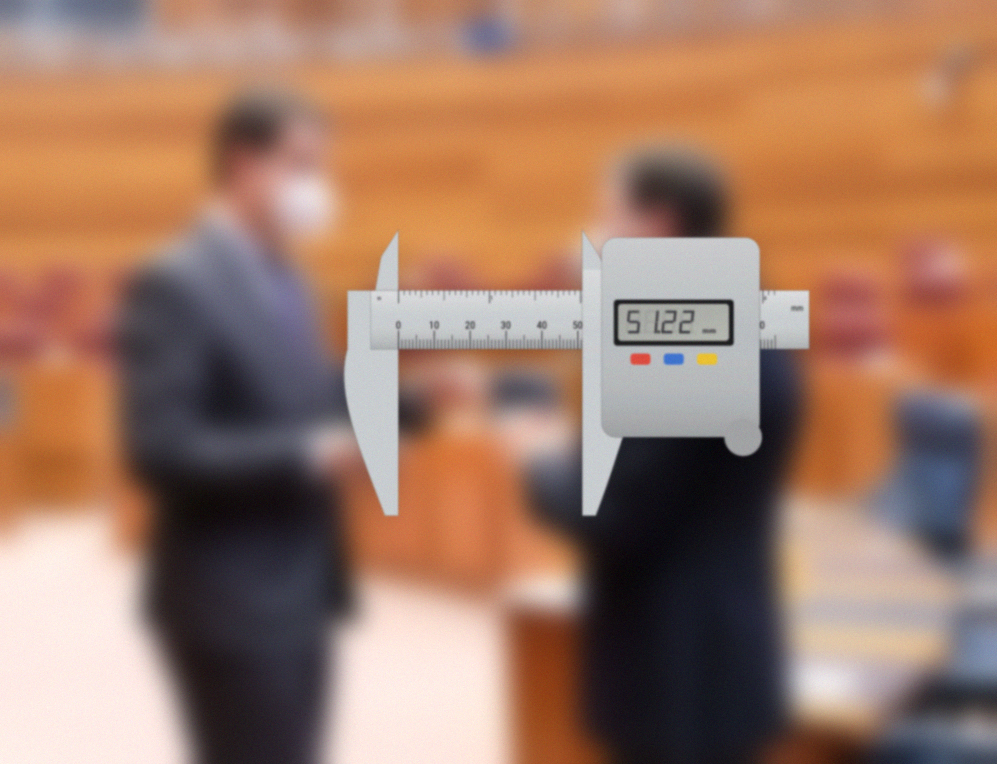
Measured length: 51.22 mm
